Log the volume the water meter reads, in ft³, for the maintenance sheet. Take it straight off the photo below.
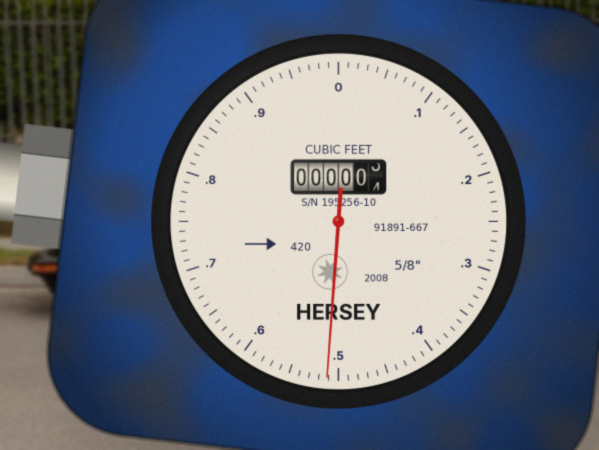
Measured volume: 3.51 ft³
